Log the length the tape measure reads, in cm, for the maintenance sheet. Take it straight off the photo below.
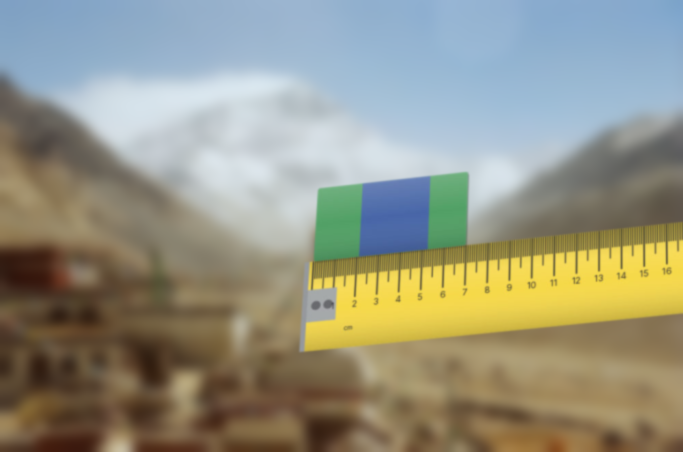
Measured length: 7 cm
